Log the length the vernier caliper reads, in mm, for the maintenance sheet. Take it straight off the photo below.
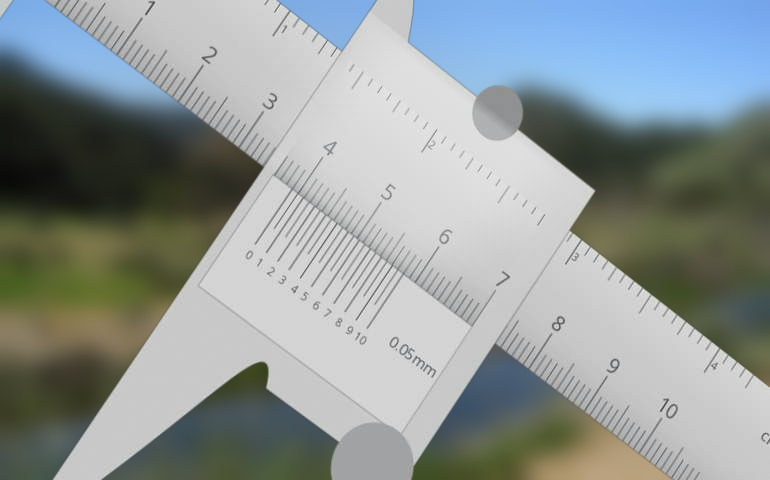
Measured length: 39.0 mm
